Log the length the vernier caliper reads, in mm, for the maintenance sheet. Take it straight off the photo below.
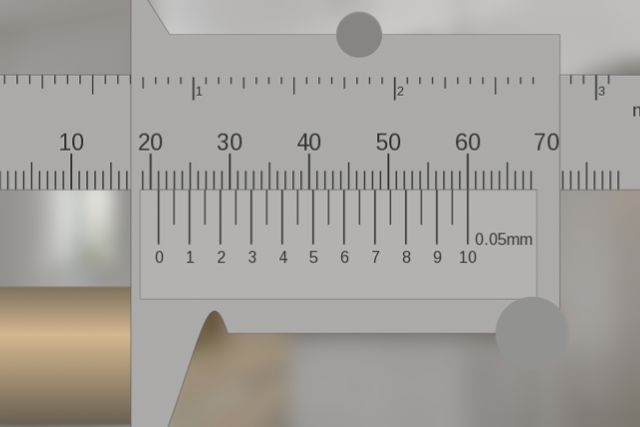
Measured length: 21.0 mm
